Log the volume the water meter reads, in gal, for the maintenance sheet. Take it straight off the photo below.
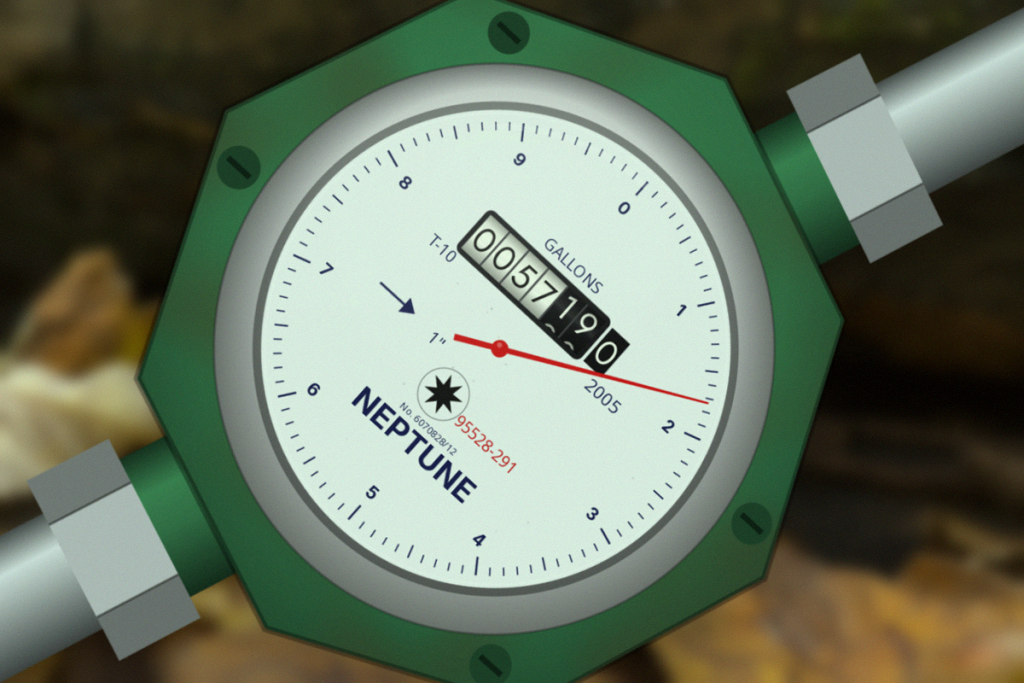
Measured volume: 57191.7 gal
